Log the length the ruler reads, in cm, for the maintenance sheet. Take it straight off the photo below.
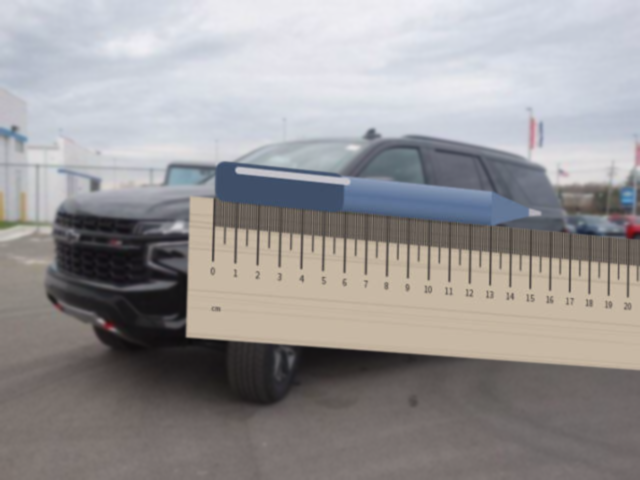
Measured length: 15.5 cm
